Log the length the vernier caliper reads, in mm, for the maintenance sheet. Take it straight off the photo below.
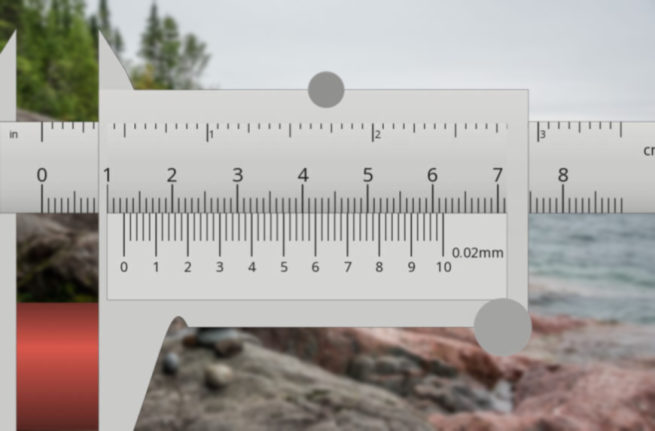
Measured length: 12.6 mm
